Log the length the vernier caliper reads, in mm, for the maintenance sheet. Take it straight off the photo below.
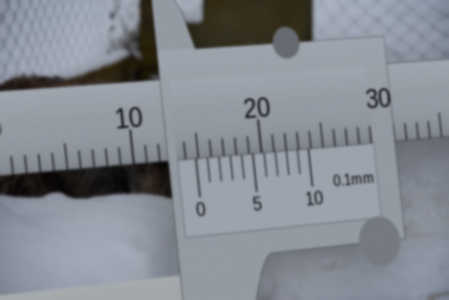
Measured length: 14.8 mm
